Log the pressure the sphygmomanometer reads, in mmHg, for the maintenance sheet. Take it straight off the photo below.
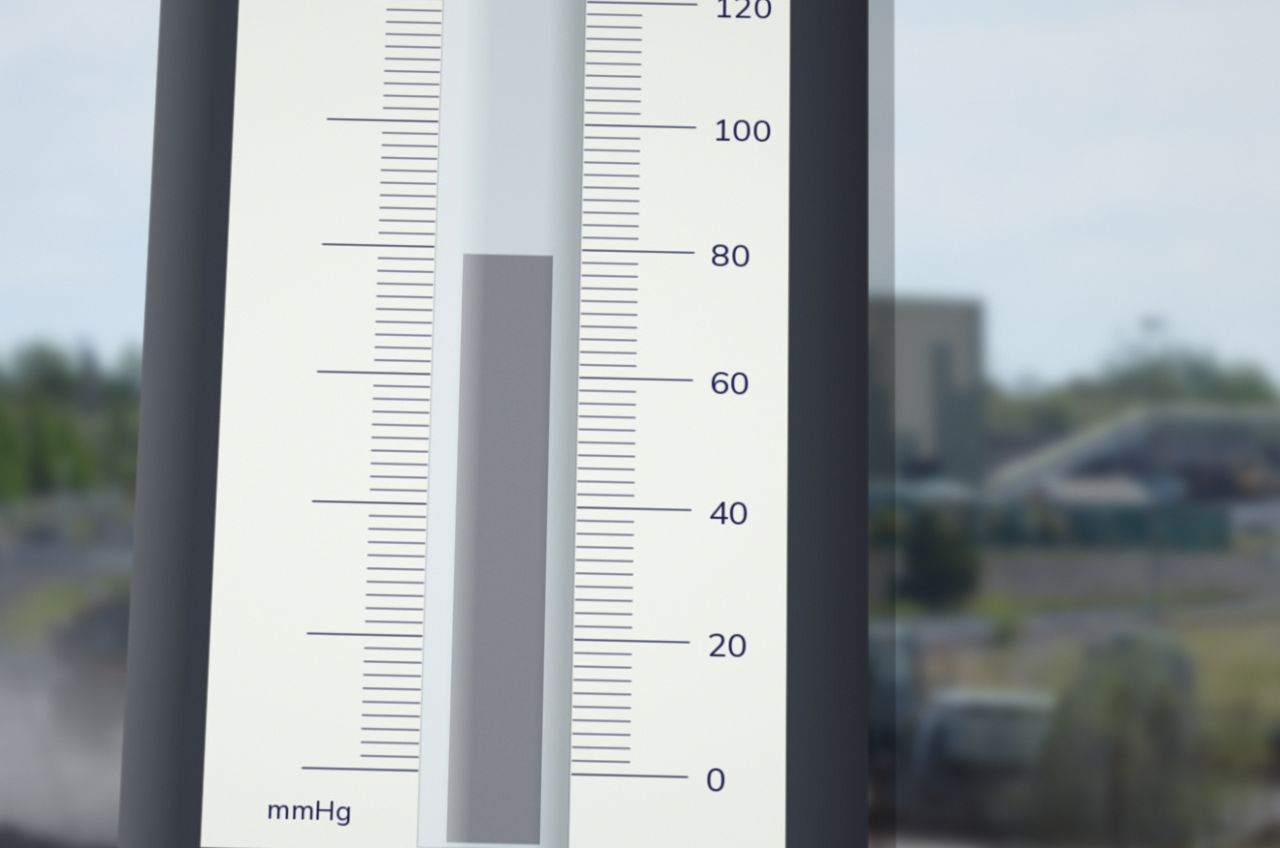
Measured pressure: 79 mmHg
